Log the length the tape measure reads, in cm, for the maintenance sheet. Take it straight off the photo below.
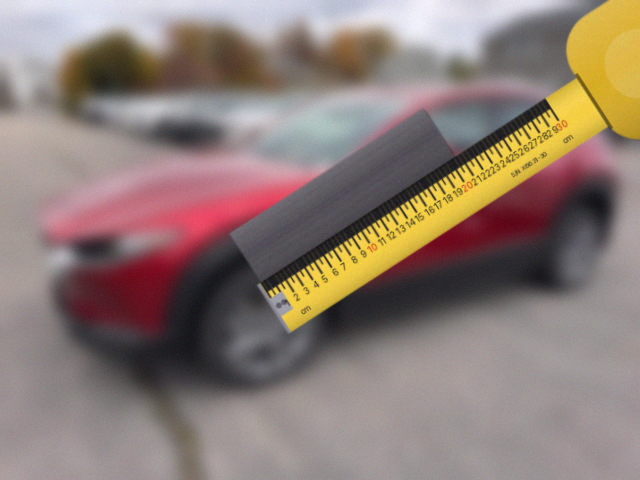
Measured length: 20.5 cm
